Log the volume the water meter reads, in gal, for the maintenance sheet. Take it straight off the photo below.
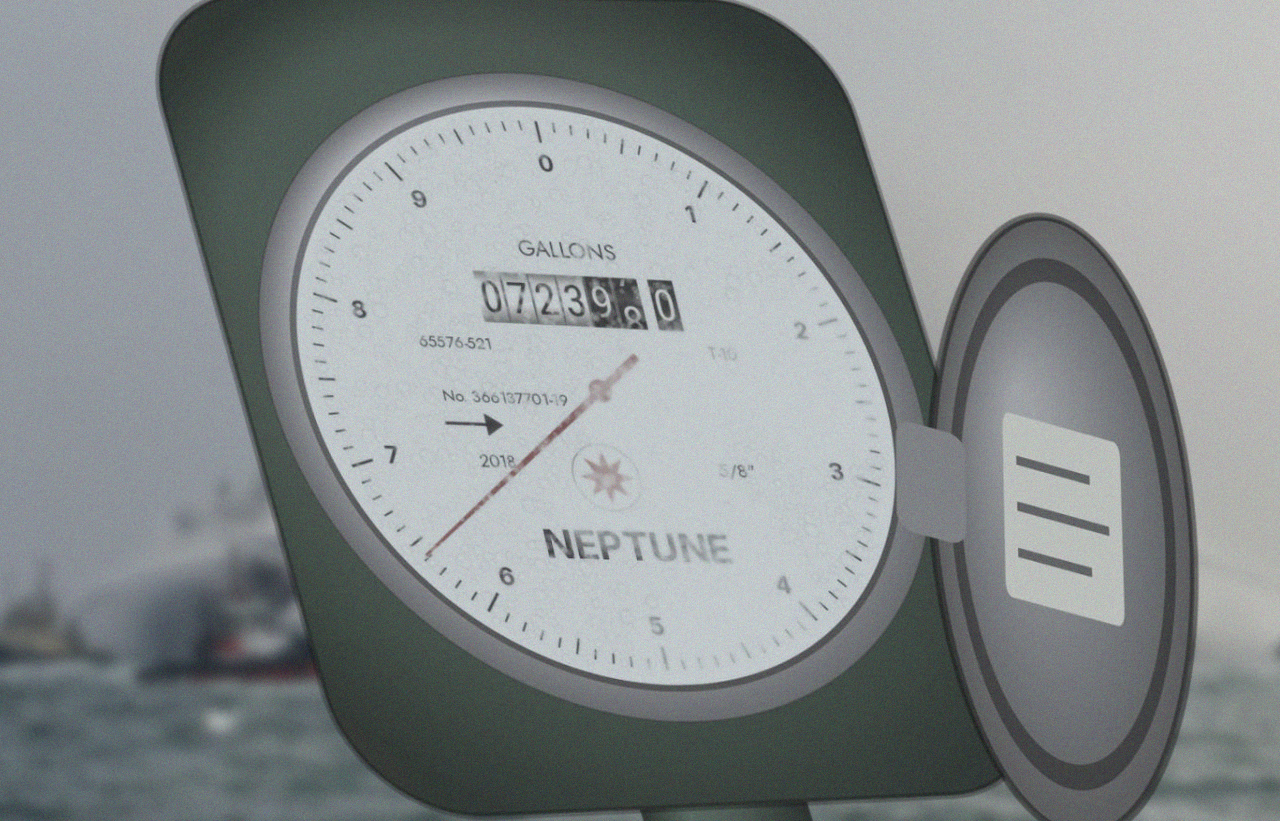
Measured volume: 723976.4 gal
